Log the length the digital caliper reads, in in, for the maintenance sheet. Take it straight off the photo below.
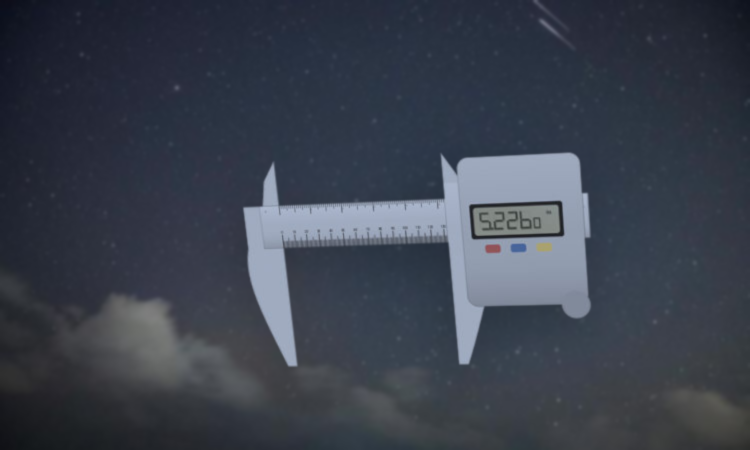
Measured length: 5.2260 in
